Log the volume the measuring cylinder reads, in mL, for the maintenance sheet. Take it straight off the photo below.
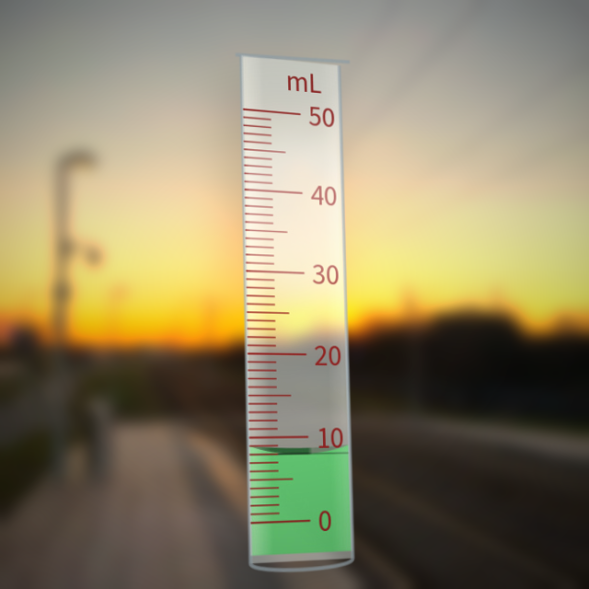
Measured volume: 8 mL
